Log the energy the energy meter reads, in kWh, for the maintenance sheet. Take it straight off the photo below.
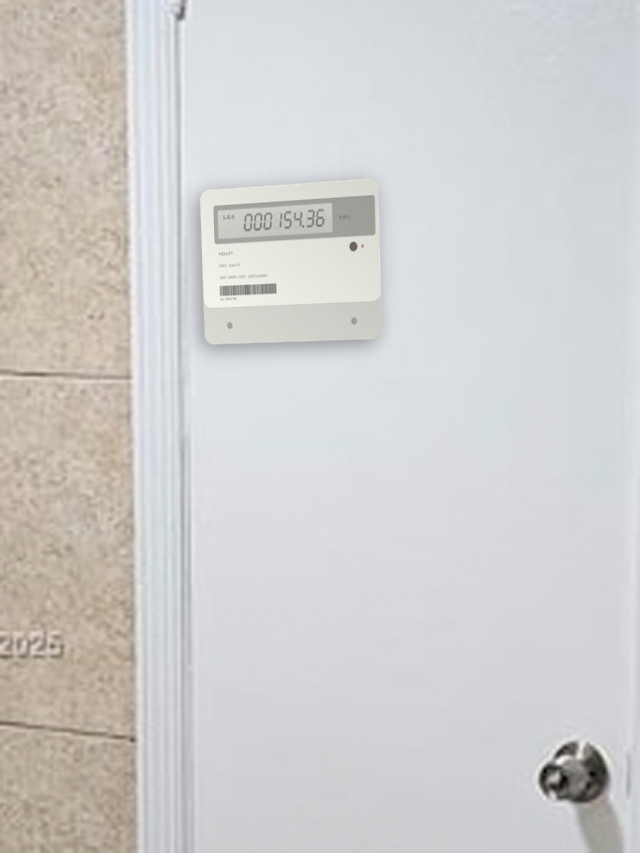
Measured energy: 154.36 kWh
